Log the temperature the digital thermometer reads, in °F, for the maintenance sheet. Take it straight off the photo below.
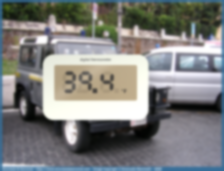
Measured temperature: 39.4 °F
